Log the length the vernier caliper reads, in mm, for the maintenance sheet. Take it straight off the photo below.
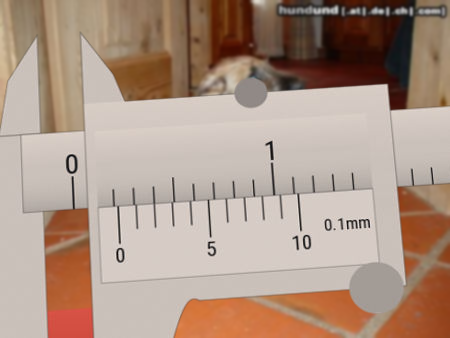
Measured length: 2.2 mm
